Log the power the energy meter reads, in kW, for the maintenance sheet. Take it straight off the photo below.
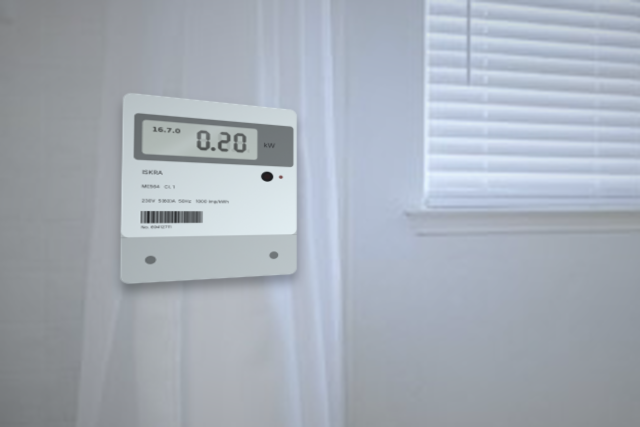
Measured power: 0.20 kW
